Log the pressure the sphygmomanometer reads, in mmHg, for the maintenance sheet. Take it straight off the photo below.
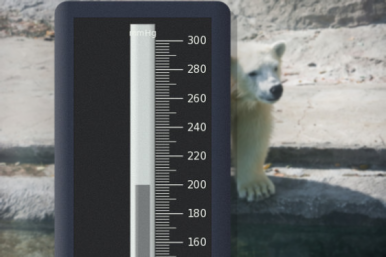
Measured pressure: 200 mmHg
